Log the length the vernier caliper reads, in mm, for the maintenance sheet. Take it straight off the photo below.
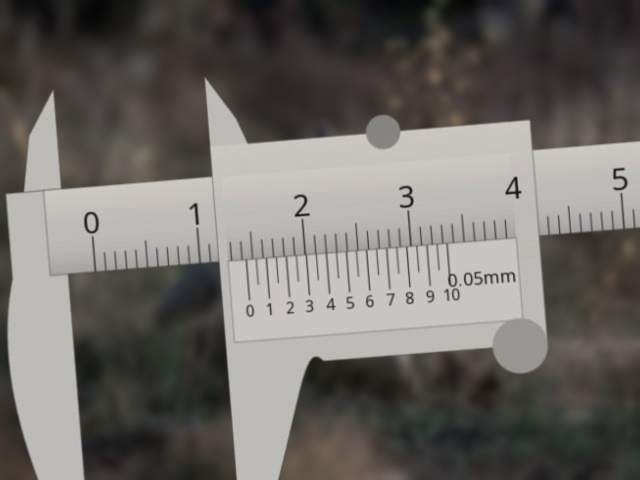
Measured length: 14.4 mm
